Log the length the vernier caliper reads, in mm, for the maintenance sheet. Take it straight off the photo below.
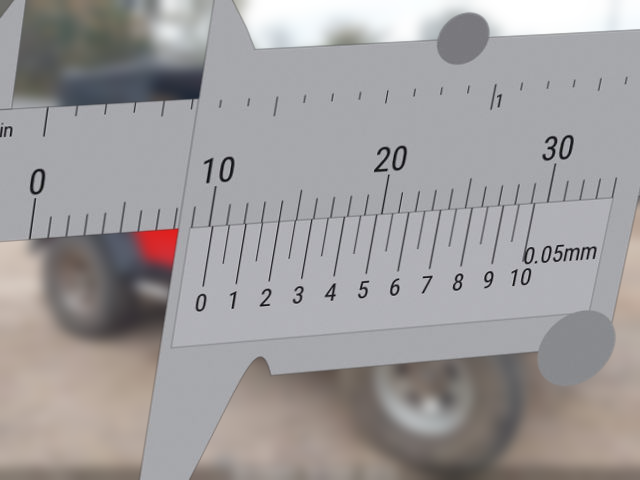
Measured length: 10.2 mm
